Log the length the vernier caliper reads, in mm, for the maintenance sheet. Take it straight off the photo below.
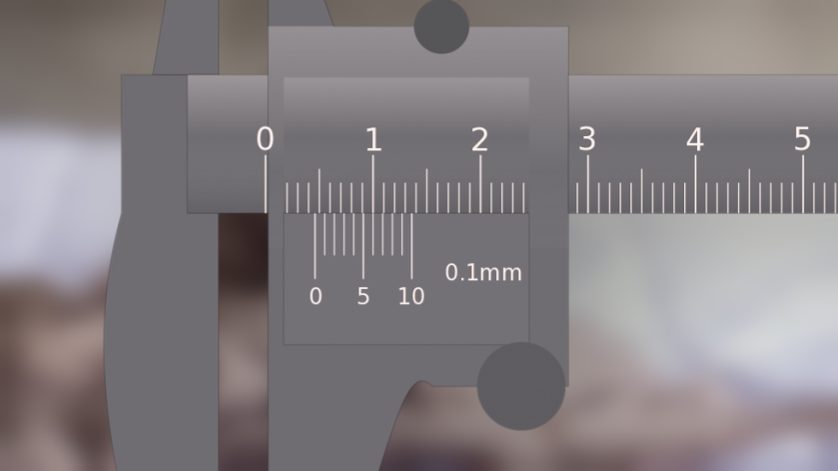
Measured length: 4.6 mm
